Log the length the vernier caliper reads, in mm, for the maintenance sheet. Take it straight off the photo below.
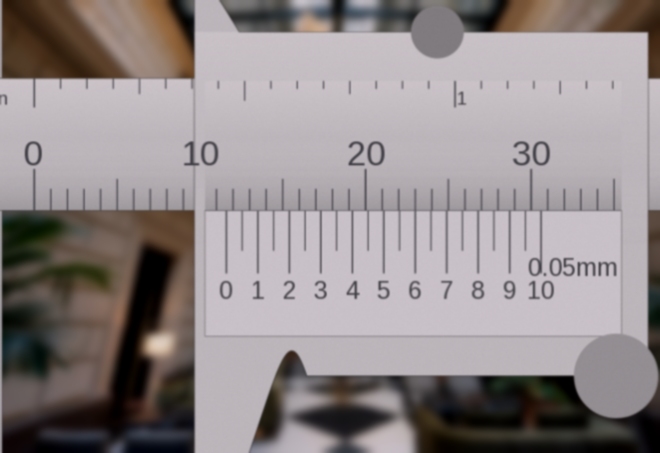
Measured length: 11.6 mm
